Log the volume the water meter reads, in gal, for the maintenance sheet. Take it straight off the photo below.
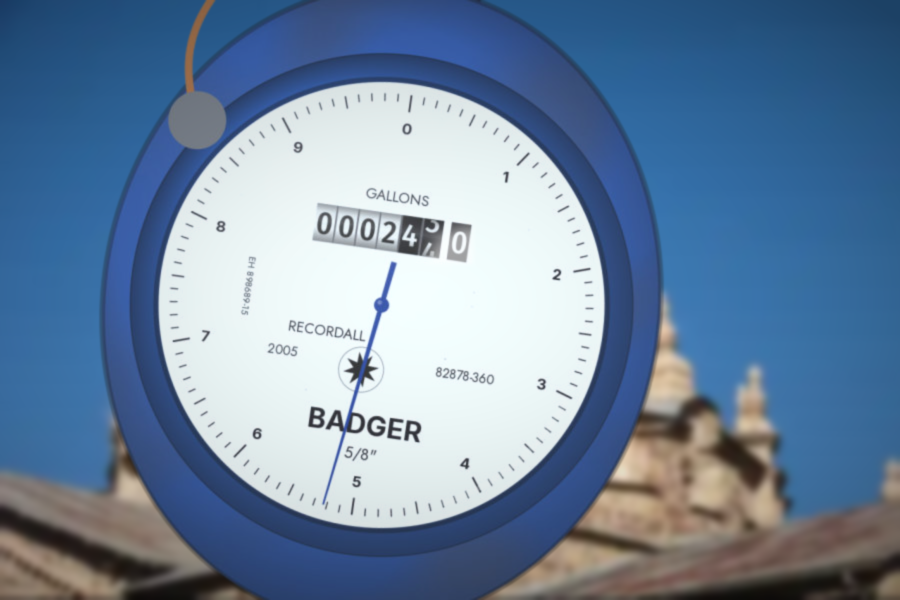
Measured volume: 2435.2 gal
